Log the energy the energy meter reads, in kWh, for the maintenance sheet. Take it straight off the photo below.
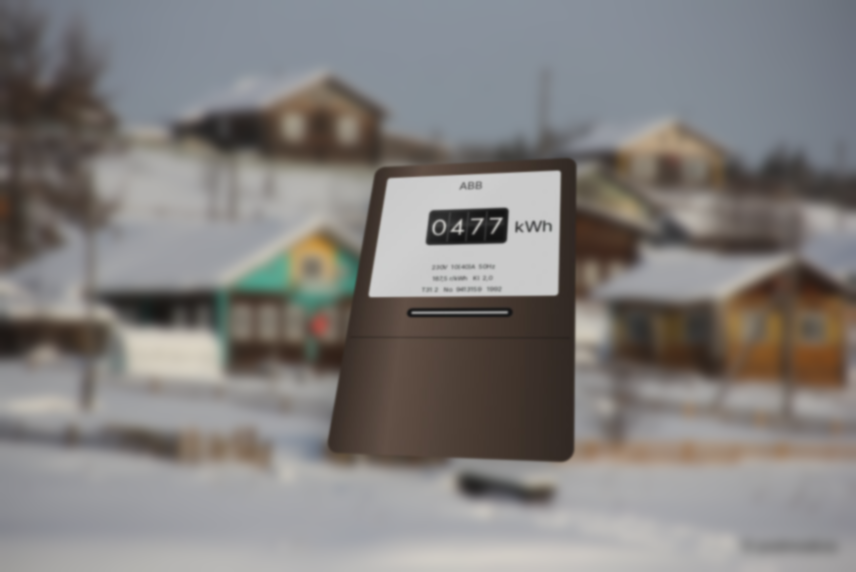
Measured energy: 477 kWh
